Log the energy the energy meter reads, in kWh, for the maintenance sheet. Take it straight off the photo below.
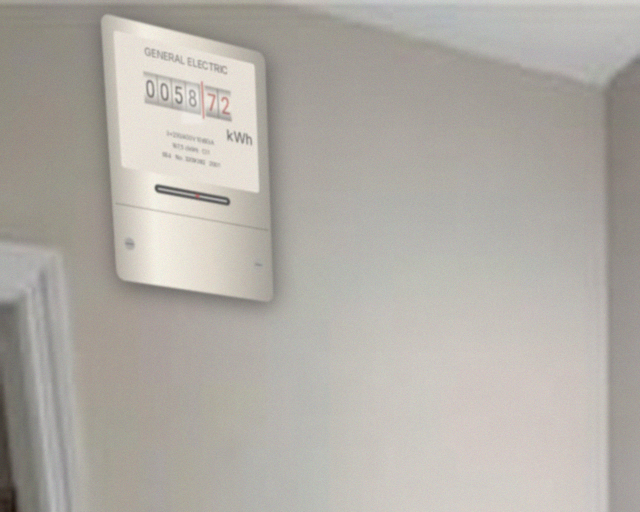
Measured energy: 58.72 kWh
